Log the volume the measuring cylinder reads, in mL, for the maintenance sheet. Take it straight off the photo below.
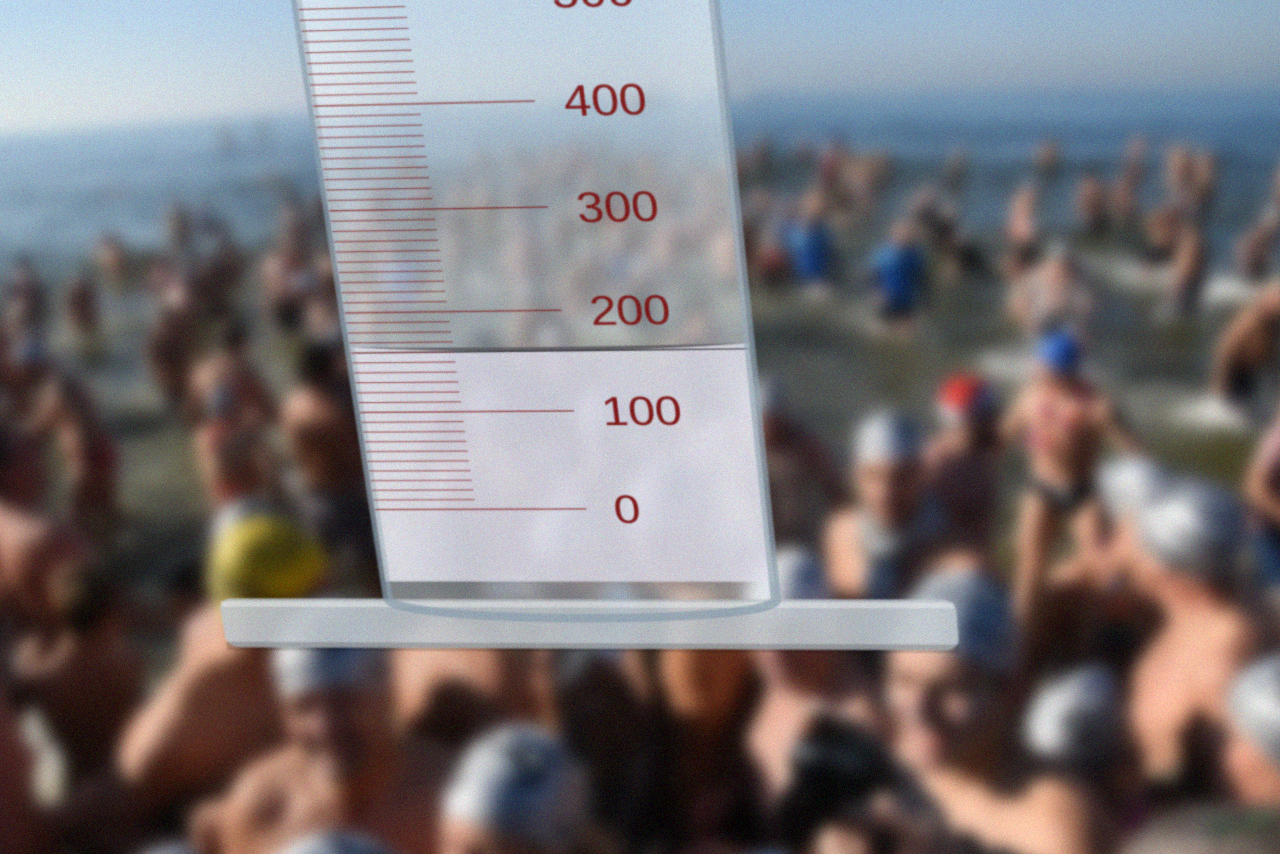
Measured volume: 160 mL
